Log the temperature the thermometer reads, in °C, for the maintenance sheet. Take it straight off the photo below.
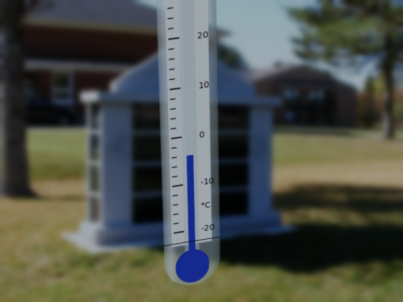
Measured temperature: -4 °C
